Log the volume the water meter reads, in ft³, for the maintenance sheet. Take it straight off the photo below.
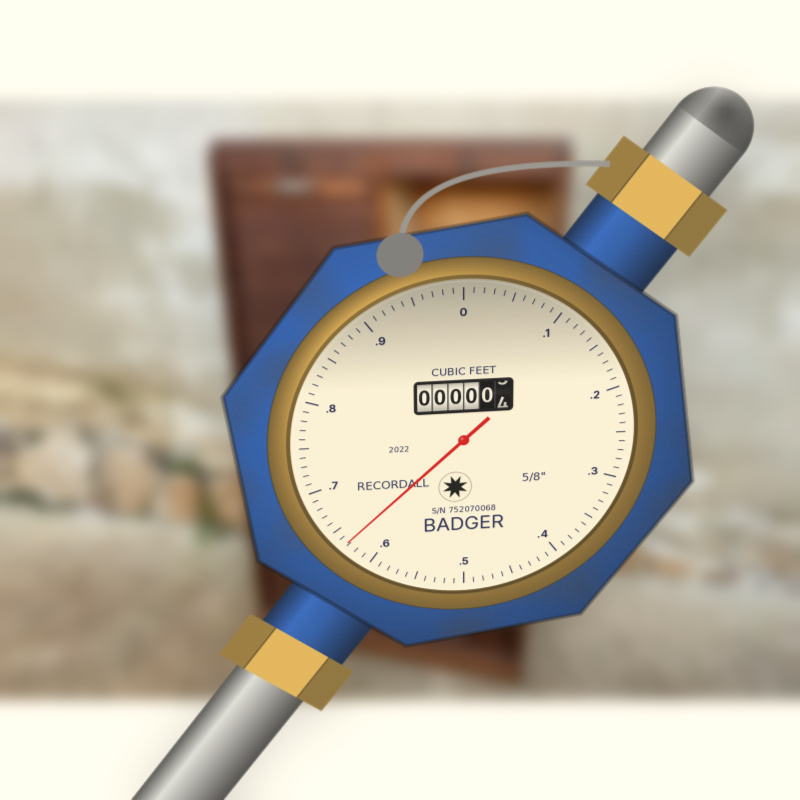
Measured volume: 3.63 ft³
